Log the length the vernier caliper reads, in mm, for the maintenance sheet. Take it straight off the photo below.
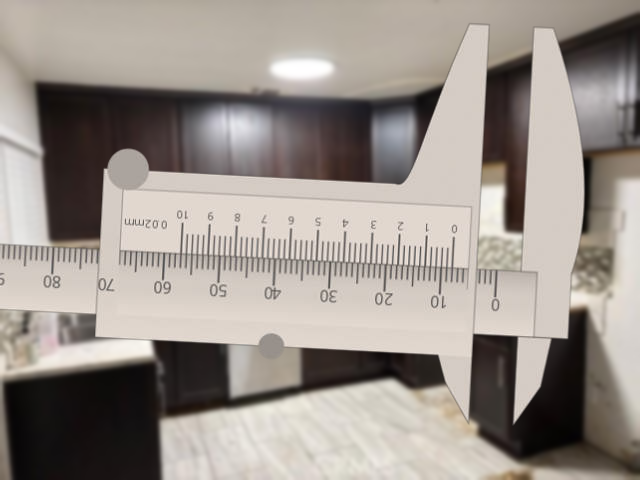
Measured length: 8.0 mm
